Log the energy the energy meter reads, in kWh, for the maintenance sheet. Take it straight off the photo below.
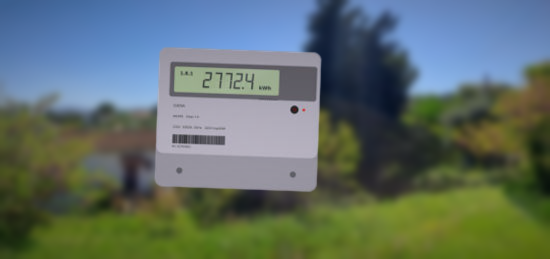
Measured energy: 2772.4 kWh
